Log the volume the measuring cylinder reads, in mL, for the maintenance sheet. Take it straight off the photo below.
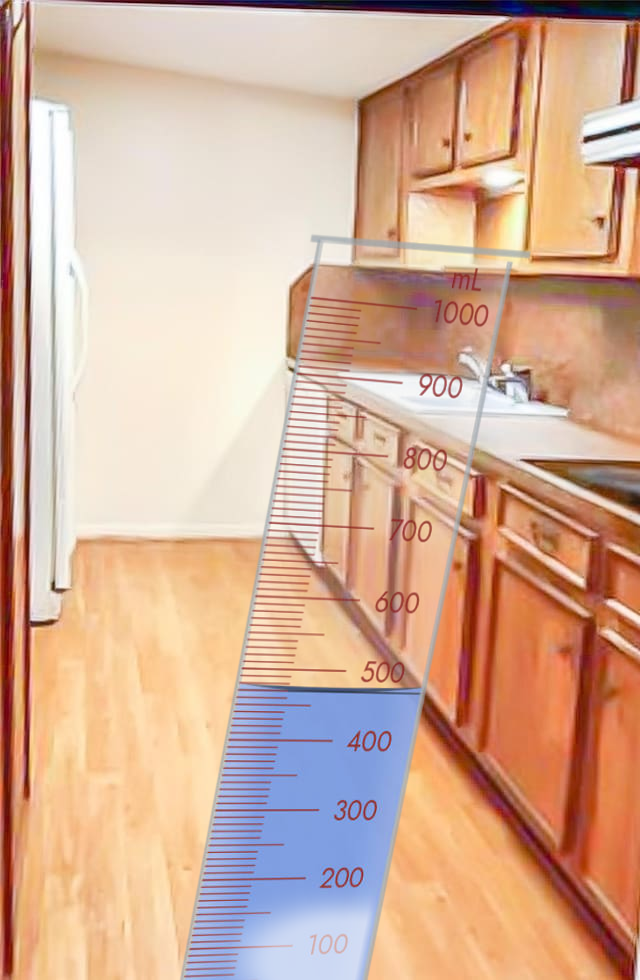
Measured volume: 470 mL
